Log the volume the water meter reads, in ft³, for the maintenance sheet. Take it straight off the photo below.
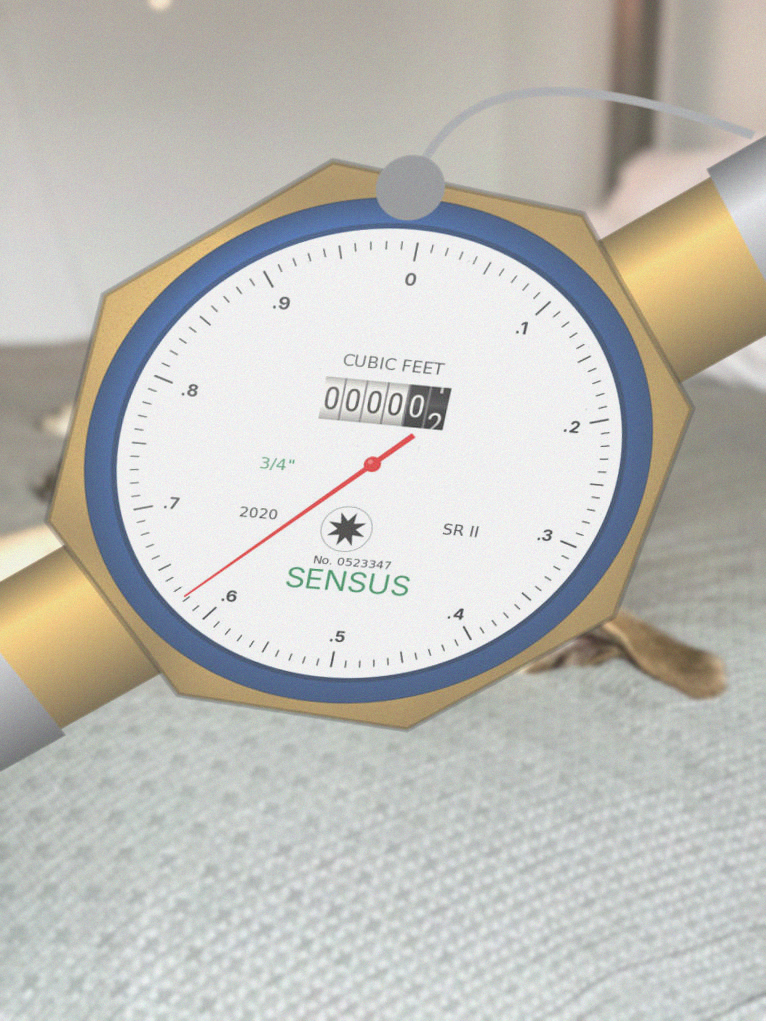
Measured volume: 1.62 ft³
